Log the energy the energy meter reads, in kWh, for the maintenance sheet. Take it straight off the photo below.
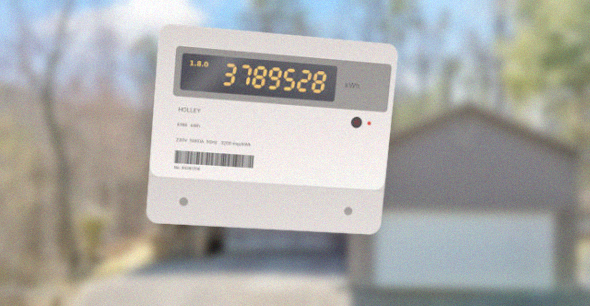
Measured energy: 3789528 kWh
